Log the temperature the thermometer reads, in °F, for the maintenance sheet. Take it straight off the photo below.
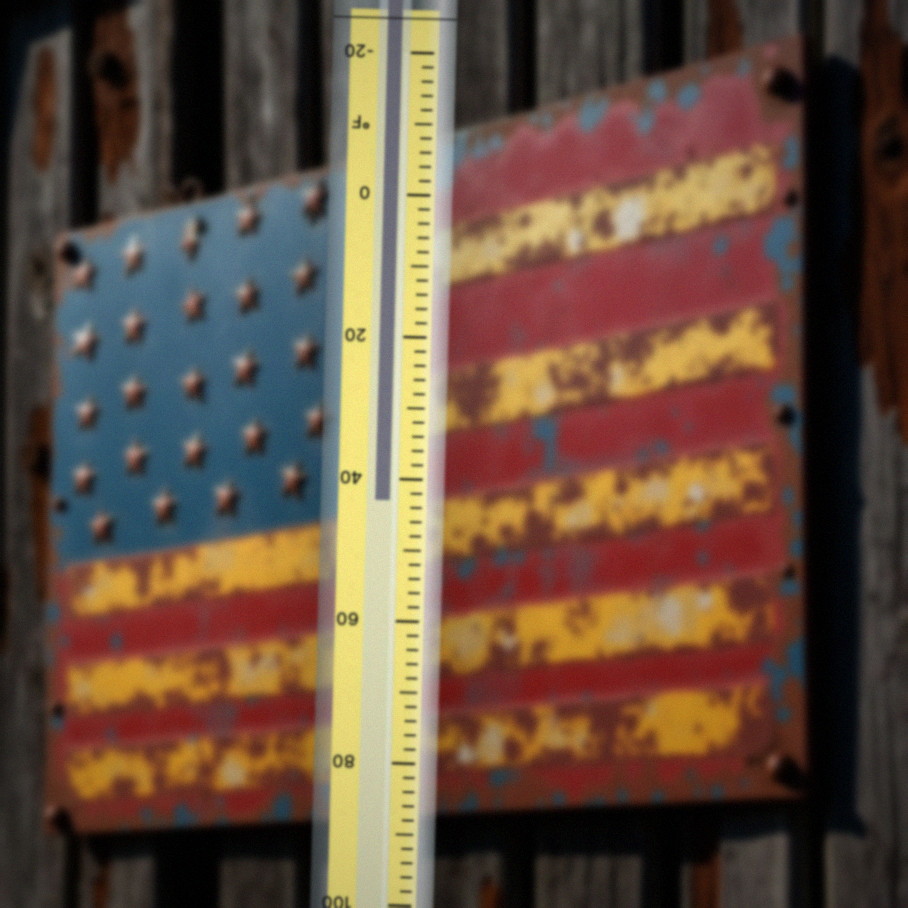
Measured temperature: 43 °F
